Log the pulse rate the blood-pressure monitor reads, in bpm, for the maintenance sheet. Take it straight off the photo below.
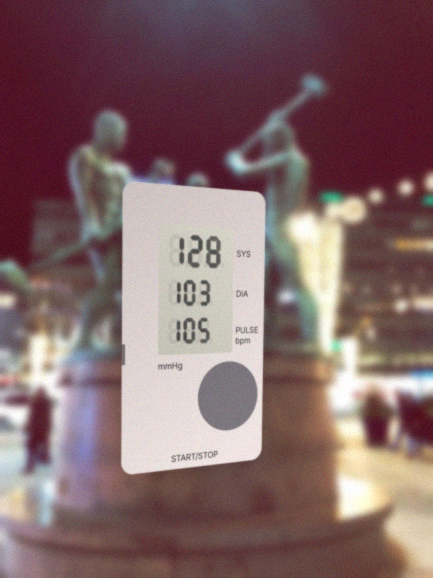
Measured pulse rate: 105 bpm
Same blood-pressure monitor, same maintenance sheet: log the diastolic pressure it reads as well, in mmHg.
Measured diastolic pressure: 103 mmHg
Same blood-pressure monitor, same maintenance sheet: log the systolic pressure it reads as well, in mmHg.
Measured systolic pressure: 128 mmHg
